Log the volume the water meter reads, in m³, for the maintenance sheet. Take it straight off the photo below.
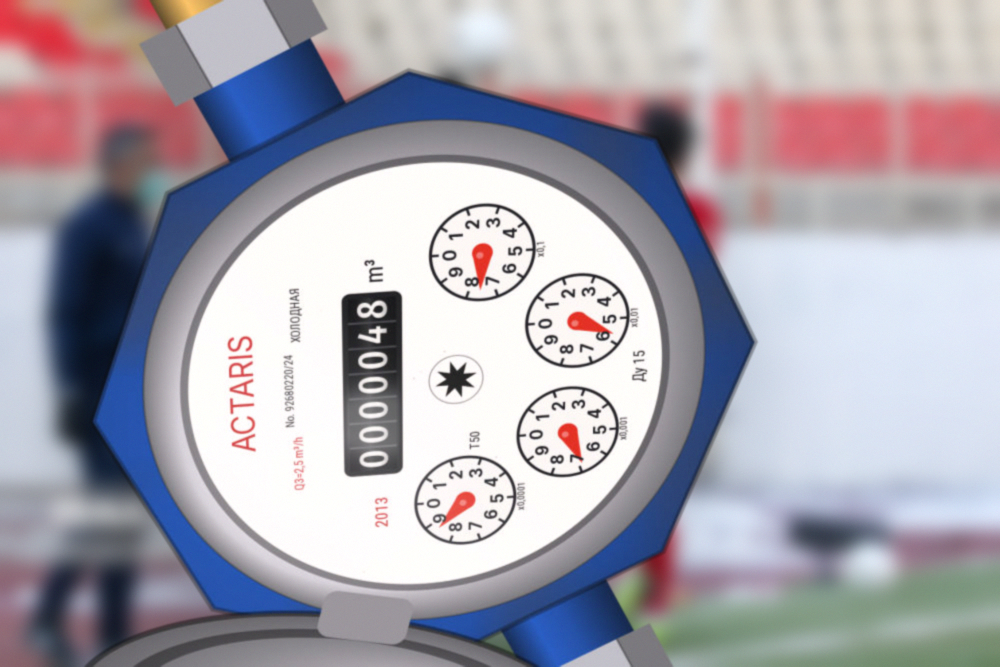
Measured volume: 48.7568 m³
